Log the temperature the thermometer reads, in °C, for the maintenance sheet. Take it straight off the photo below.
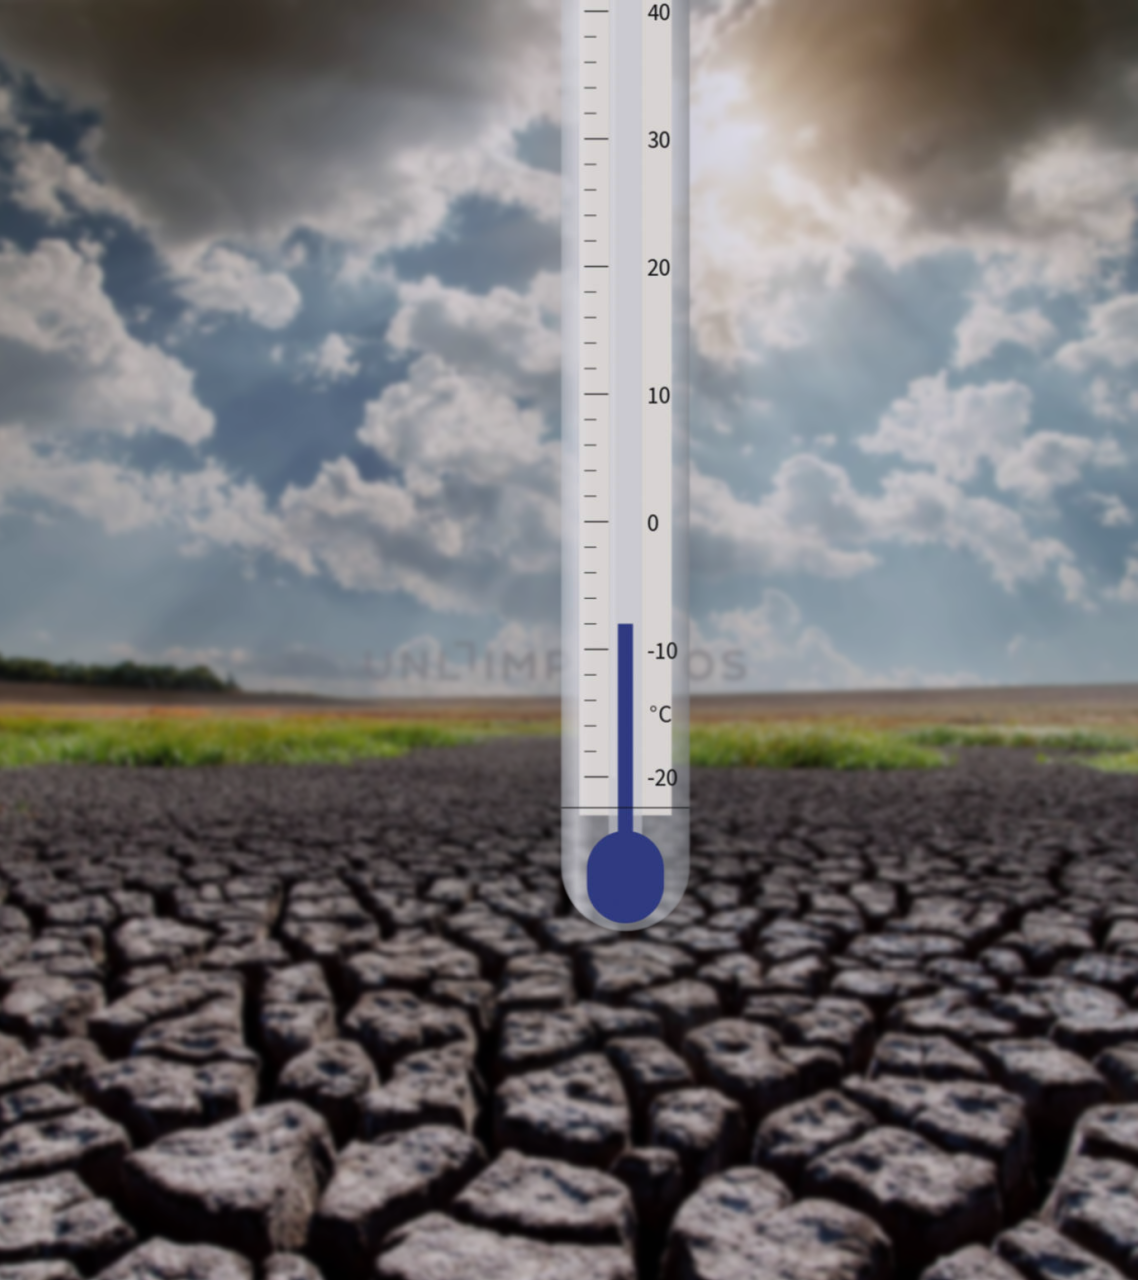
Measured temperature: -8 °C
